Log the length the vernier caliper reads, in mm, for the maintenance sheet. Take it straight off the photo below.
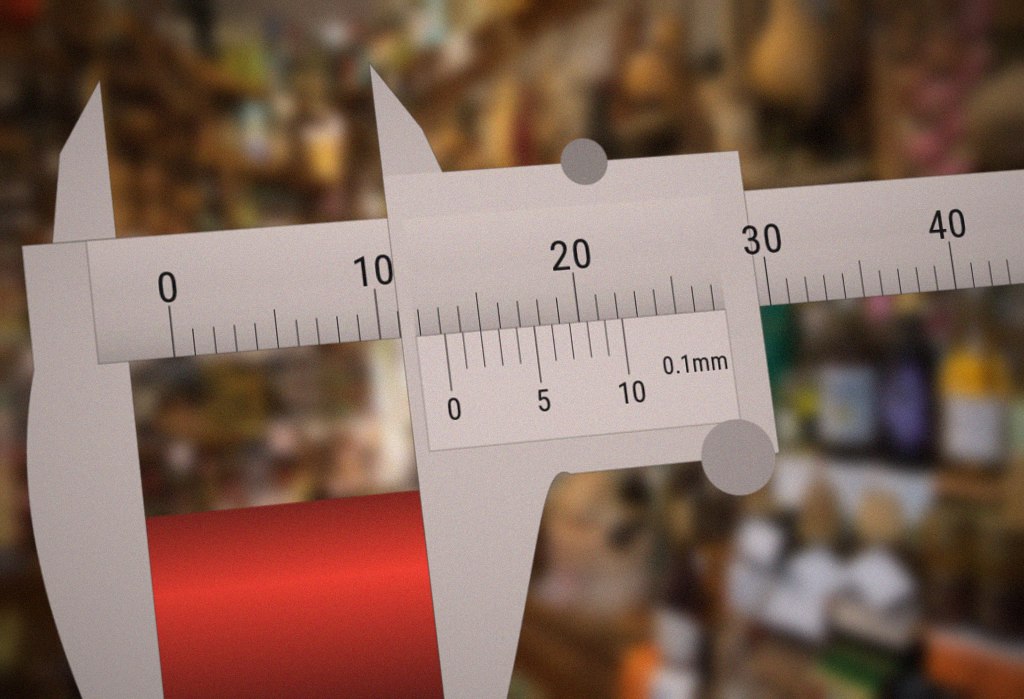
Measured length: 13.2 mm
